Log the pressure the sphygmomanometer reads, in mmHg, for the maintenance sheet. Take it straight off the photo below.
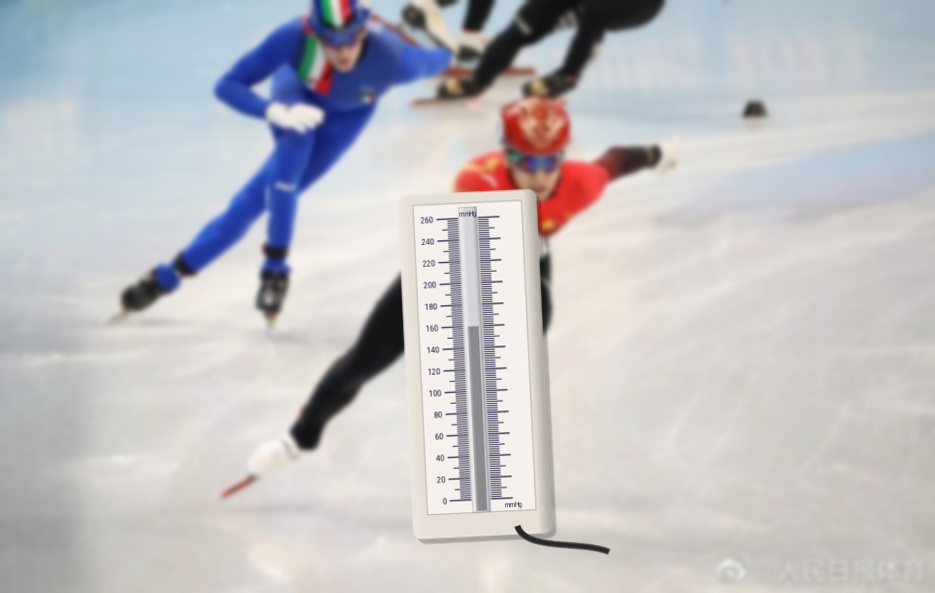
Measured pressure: 160 mmHg
